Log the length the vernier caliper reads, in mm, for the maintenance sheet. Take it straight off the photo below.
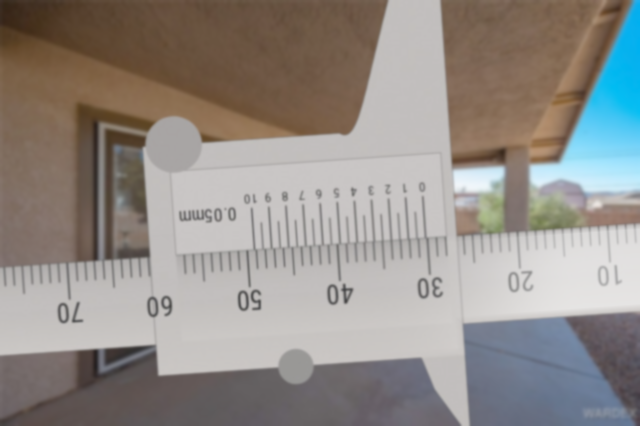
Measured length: 30.2 mm
